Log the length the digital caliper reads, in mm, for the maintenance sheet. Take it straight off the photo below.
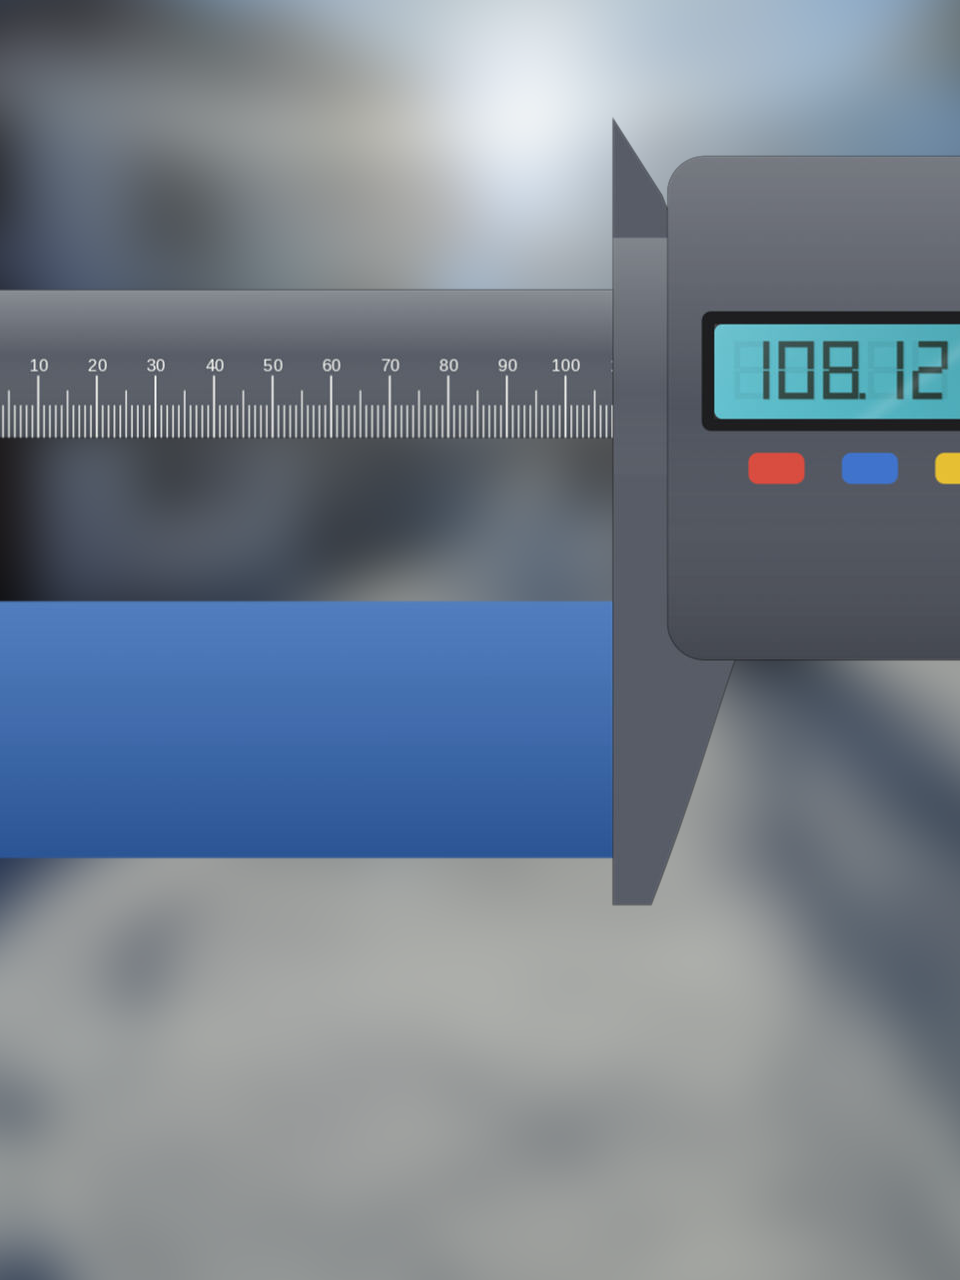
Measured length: 108.12 mm
